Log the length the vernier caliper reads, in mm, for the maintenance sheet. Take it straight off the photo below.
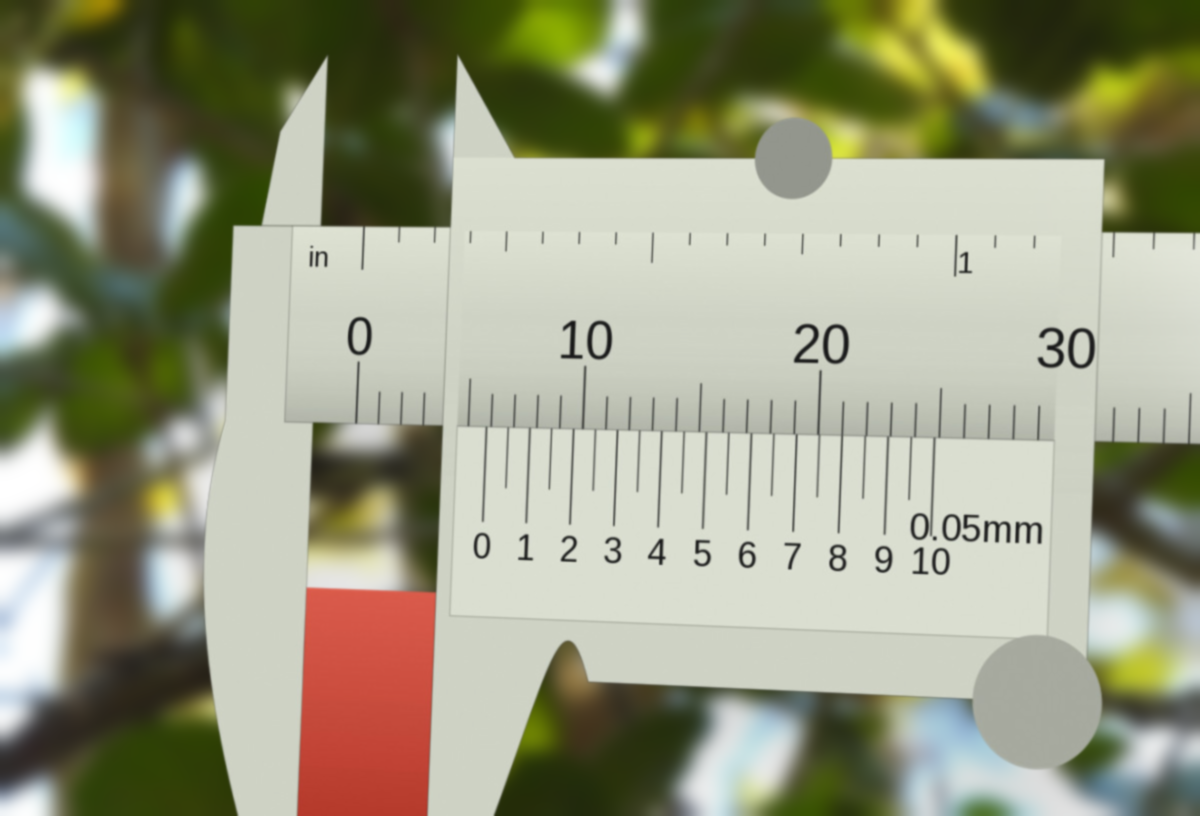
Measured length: 5.8 mm
